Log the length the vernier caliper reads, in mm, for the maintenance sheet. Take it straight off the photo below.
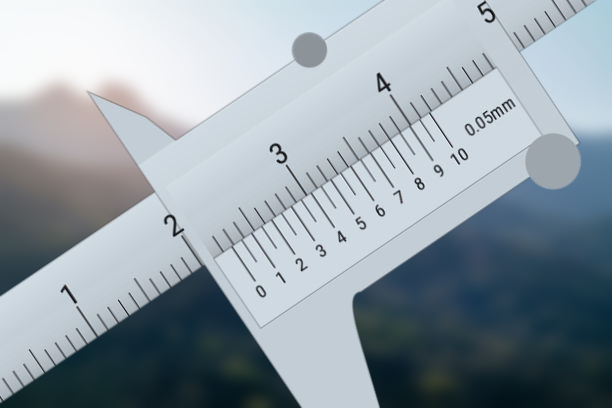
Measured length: 22.8 mm
